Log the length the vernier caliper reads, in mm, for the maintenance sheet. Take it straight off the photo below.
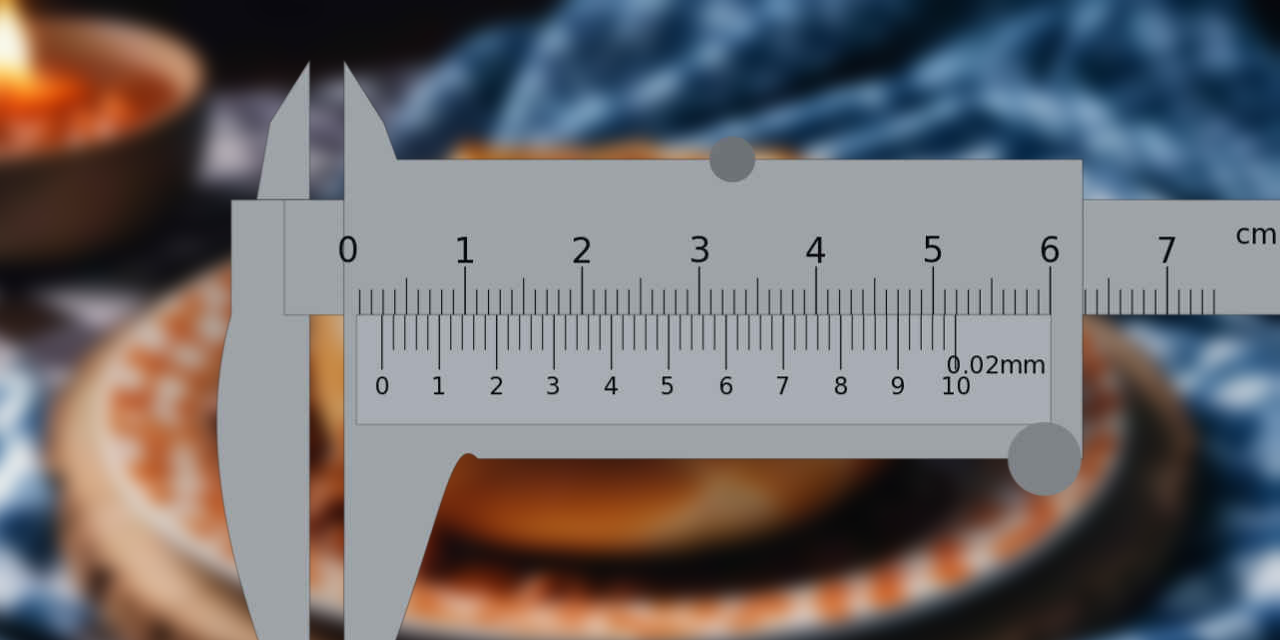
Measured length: 2.9 mm
